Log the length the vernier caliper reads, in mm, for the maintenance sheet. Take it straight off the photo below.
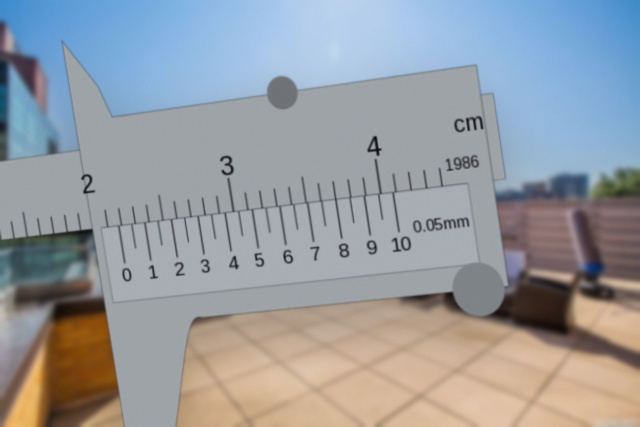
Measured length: 21.8 mm
